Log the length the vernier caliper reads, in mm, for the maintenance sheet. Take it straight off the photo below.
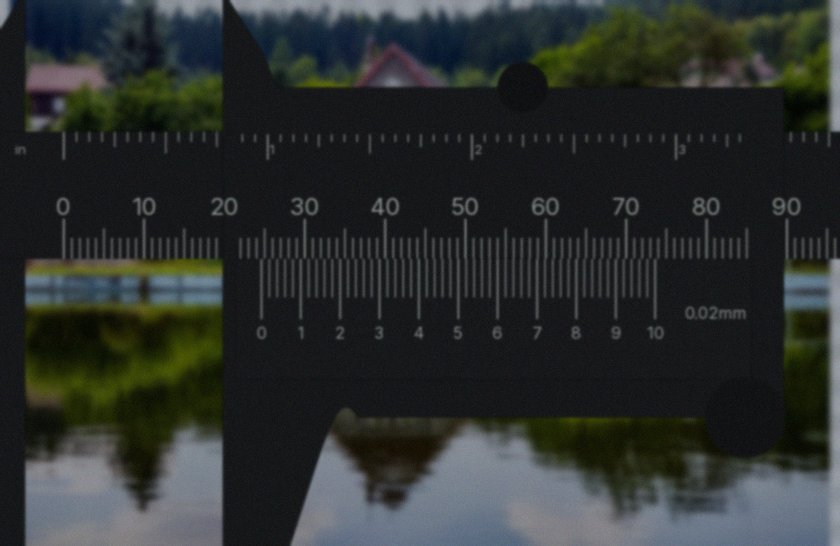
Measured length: 24.6 mm
